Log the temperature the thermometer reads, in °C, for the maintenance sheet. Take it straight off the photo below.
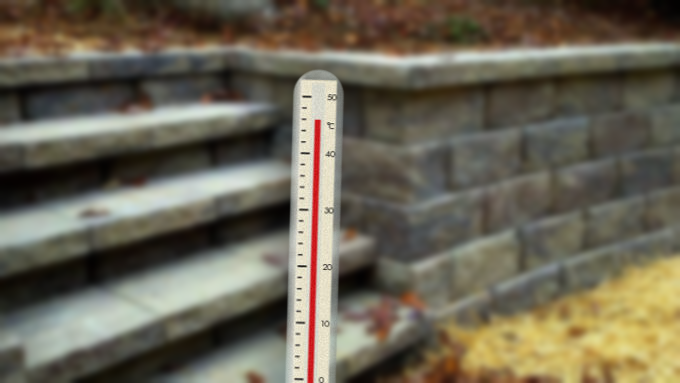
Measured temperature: 46 °C
